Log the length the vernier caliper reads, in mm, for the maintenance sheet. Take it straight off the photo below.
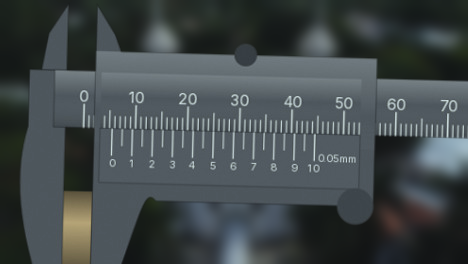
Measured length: 5.5 mm
